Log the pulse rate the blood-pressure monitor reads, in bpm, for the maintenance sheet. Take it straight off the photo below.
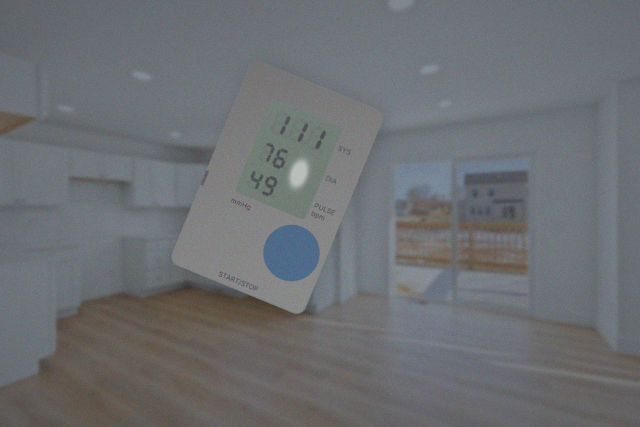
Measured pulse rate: 49 bpm
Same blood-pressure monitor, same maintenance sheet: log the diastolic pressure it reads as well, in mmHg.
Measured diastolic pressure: 76 mmHg
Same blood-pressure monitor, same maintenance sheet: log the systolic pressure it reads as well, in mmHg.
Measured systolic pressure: 111 mmHg
